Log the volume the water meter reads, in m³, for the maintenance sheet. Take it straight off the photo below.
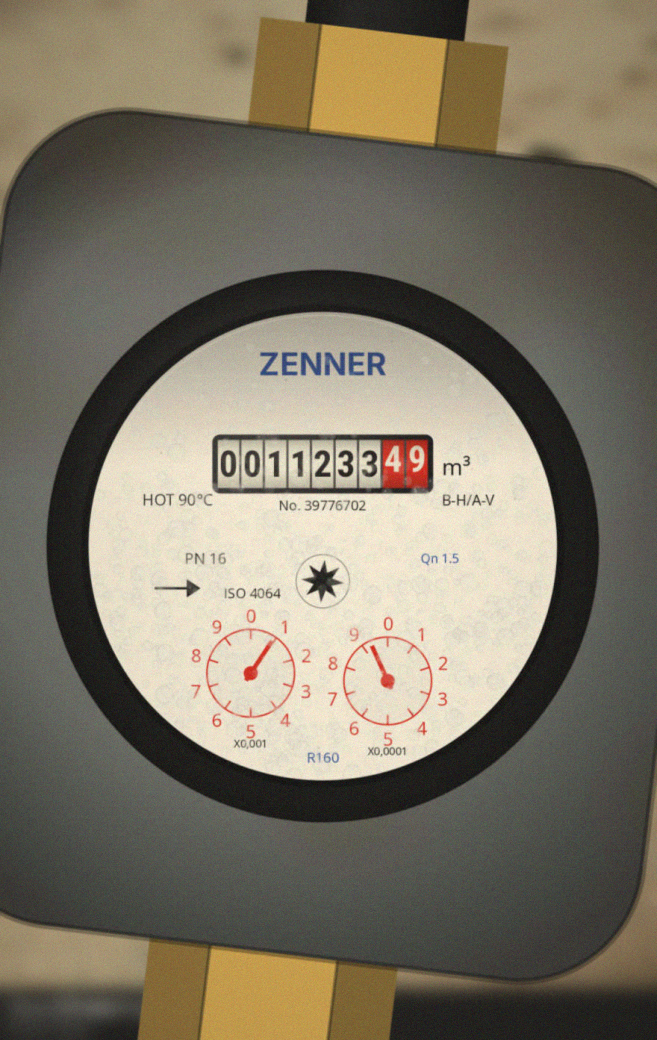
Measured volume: 11233.4909 m³
